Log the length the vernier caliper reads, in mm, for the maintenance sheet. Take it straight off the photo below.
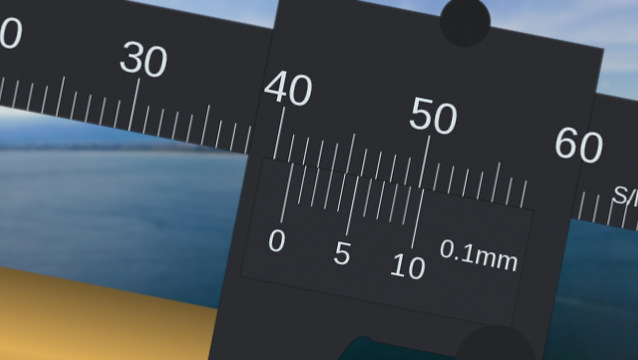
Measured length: 41.3 mm
